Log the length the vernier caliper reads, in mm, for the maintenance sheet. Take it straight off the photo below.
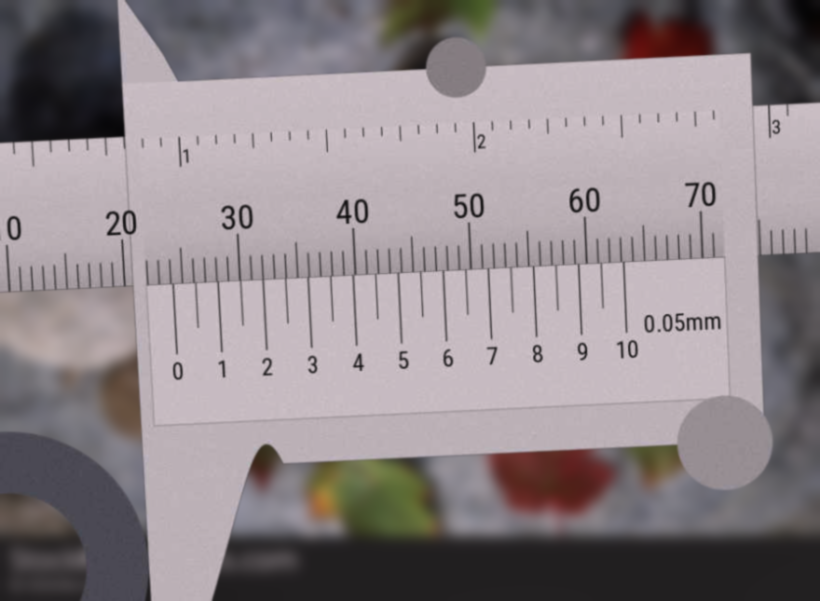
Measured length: 24.2 mm
